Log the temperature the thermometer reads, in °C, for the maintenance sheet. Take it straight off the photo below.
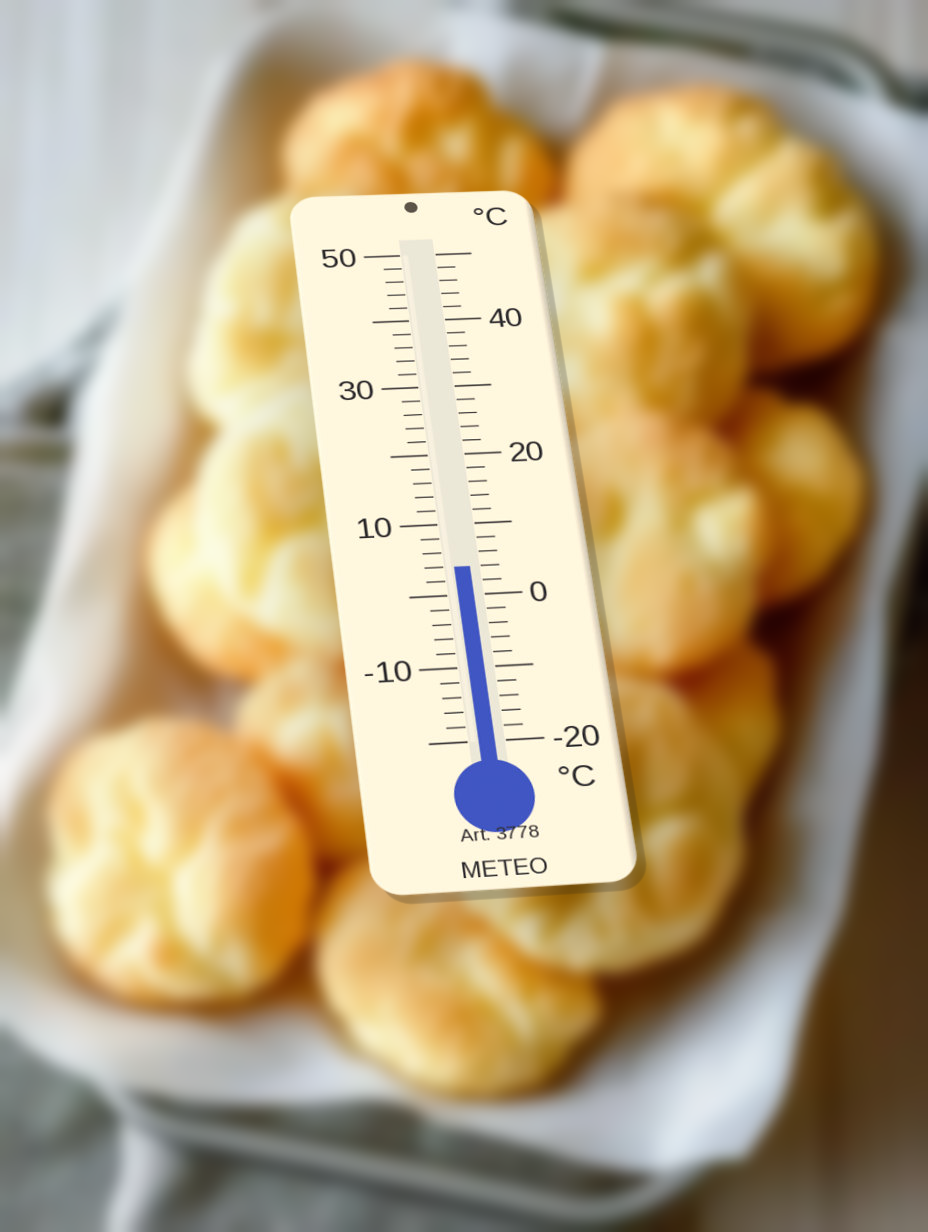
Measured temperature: 4 °C
